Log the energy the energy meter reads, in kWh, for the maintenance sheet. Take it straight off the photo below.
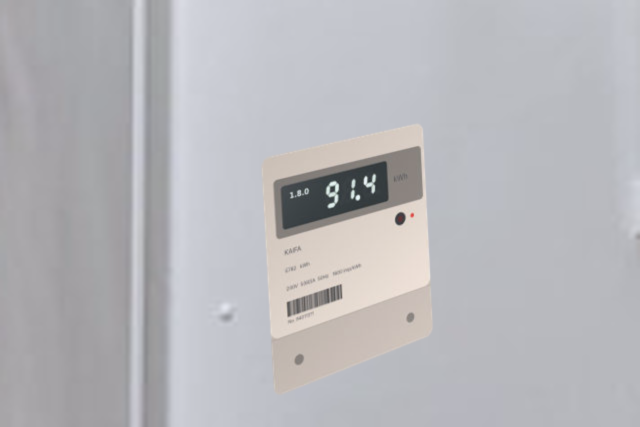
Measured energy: 91.4 kWh
